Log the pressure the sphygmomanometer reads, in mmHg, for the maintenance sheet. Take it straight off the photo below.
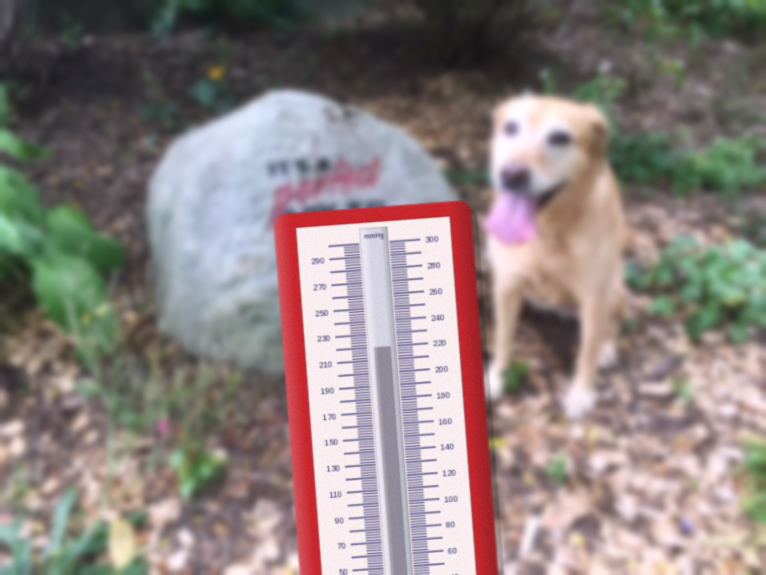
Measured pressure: 220 mmHg
